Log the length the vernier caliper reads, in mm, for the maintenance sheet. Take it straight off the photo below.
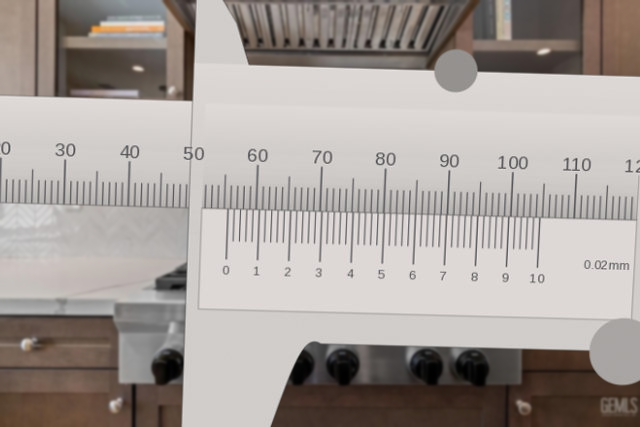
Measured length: 55.6 mm
